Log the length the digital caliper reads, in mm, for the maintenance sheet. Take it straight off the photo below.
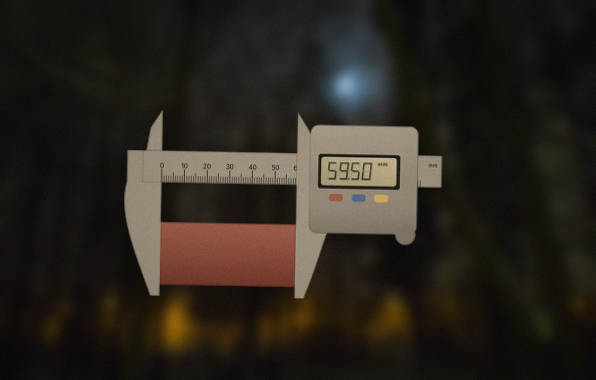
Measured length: 59.50 mm
